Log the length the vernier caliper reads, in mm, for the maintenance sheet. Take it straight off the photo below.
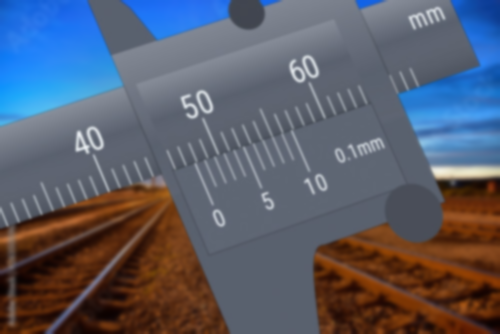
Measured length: 47.8 mm
